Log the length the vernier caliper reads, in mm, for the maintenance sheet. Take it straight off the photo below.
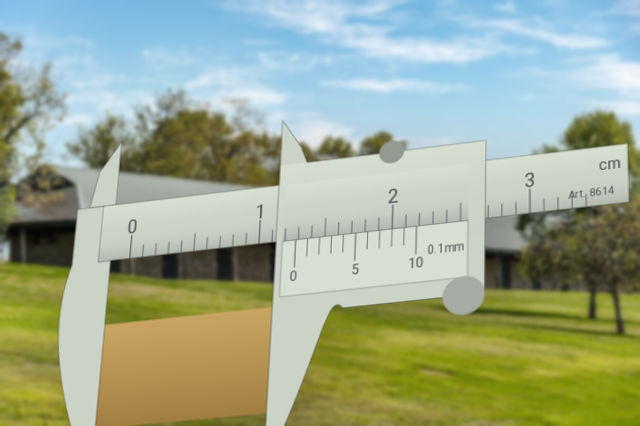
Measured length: 12.8 mm
